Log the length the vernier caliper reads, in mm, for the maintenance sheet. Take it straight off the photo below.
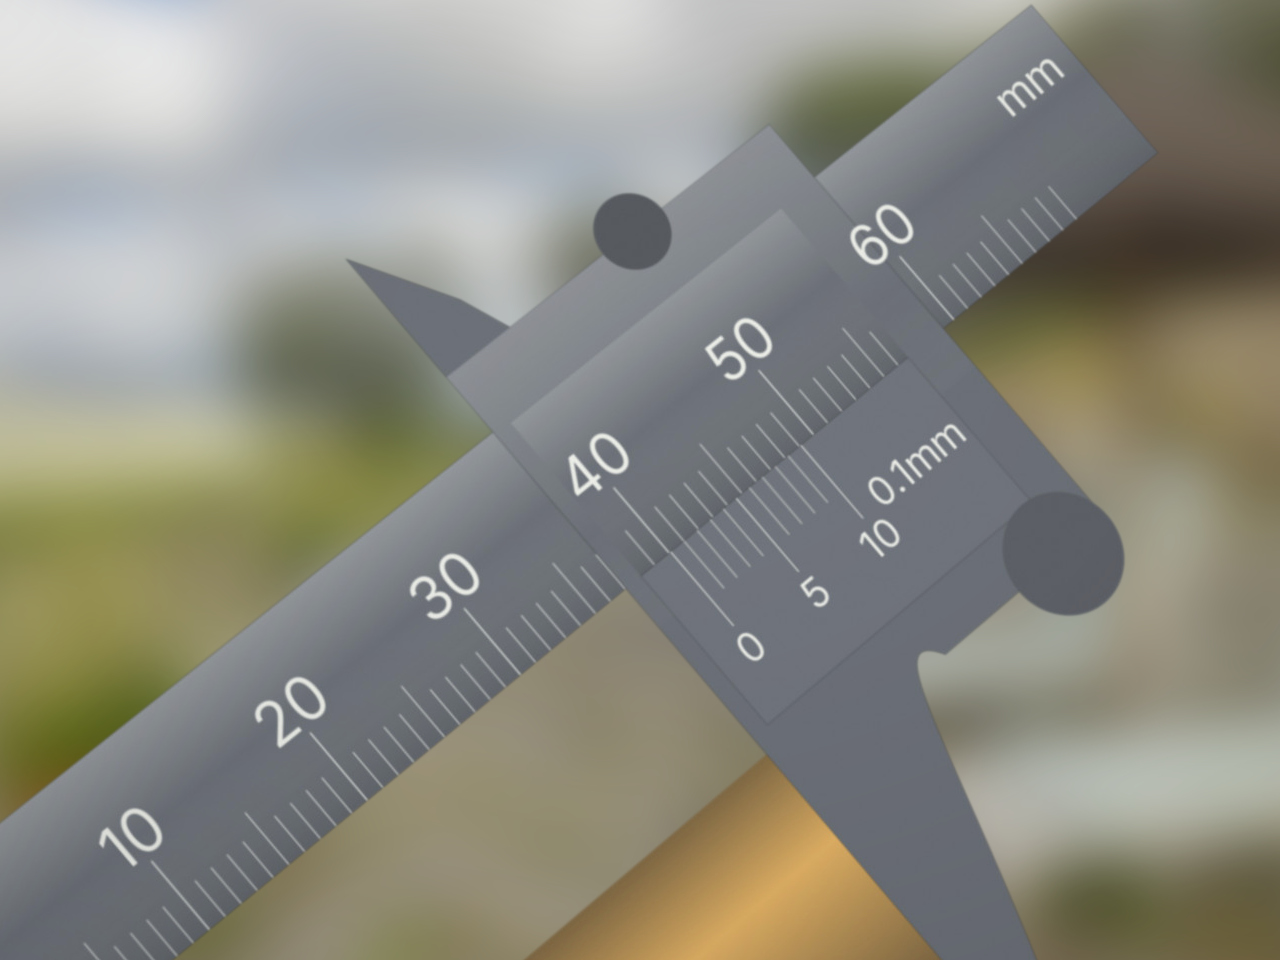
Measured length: 40.1 mm
